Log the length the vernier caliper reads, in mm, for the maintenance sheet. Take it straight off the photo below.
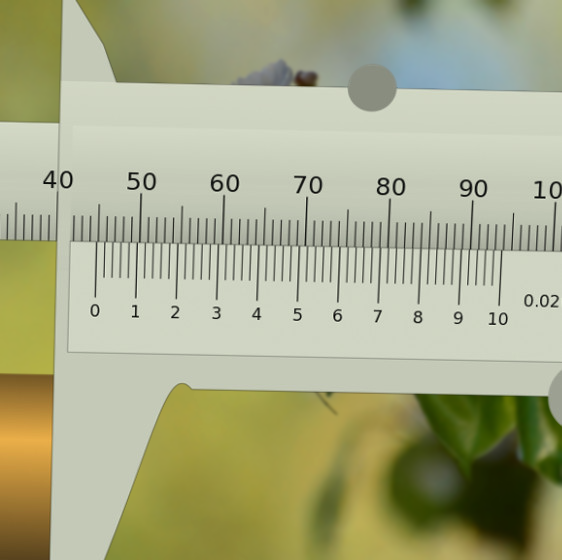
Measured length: 44.8 mm
